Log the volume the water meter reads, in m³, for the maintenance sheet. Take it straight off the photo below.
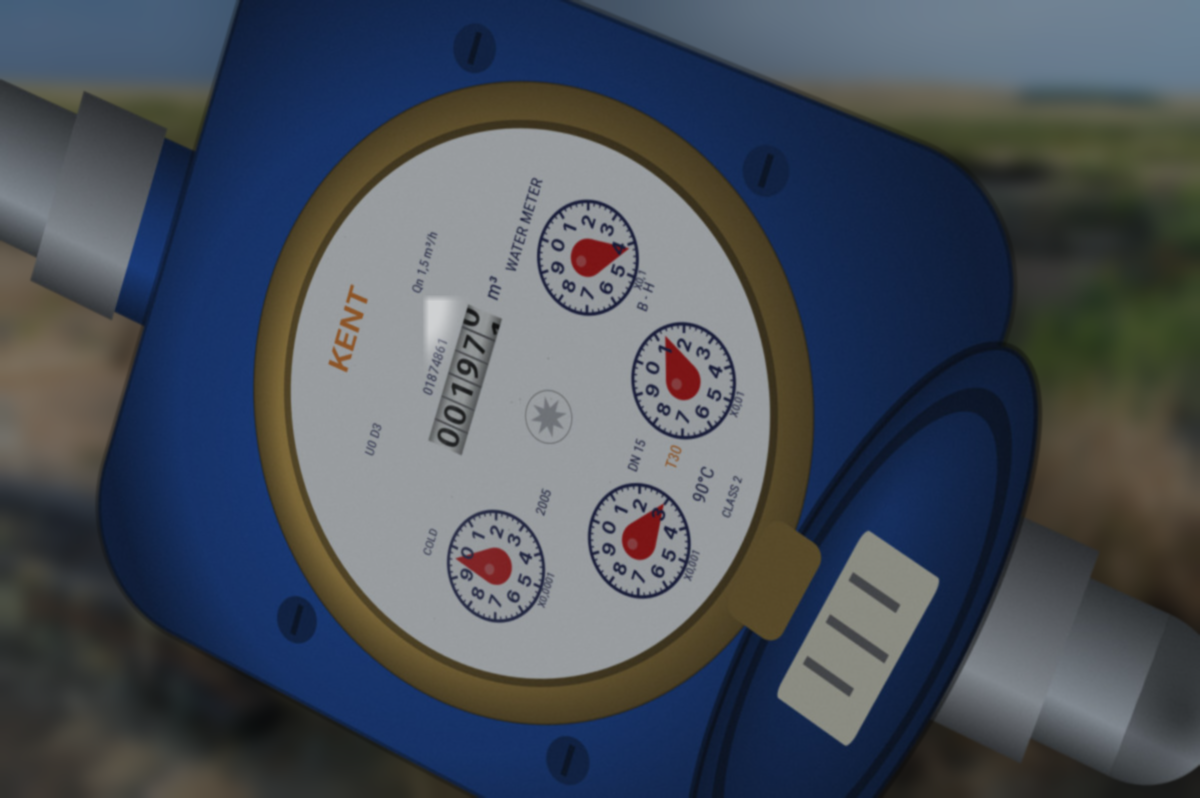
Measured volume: 1970.4129 m³
